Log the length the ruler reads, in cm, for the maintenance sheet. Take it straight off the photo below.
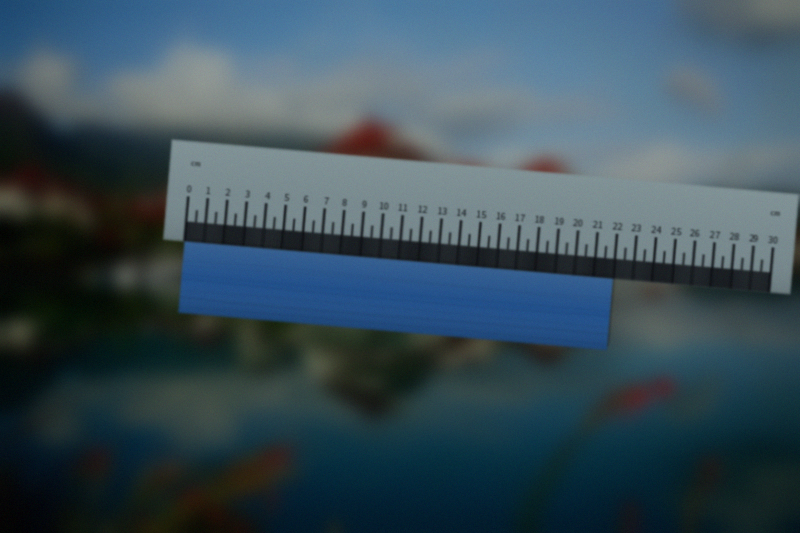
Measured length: 22 cm
